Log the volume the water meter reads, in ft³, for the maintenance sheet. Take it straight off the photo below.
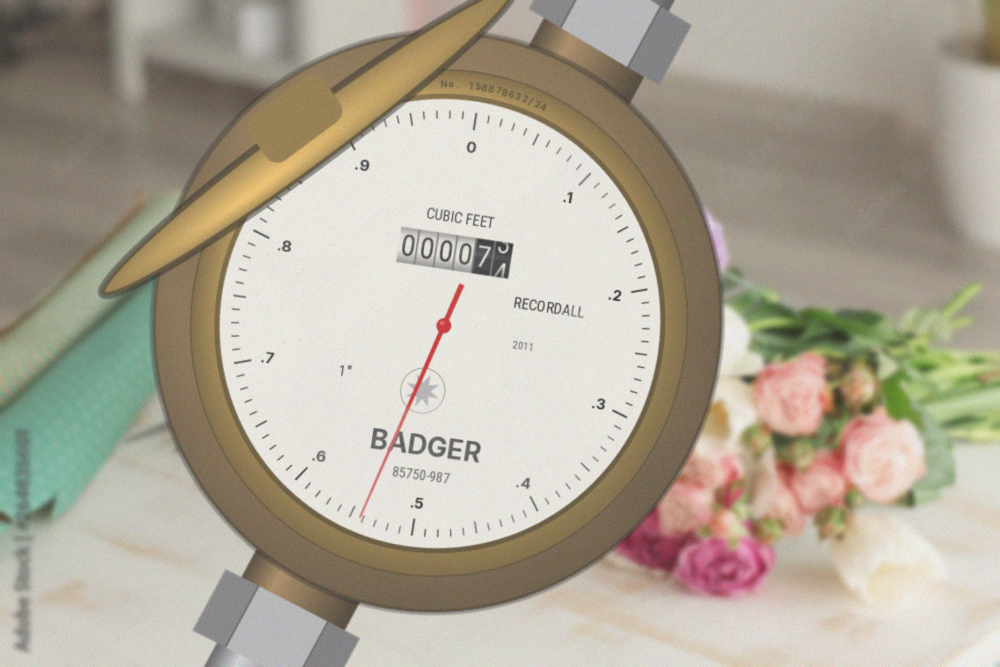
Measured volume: 73.54 ft³
